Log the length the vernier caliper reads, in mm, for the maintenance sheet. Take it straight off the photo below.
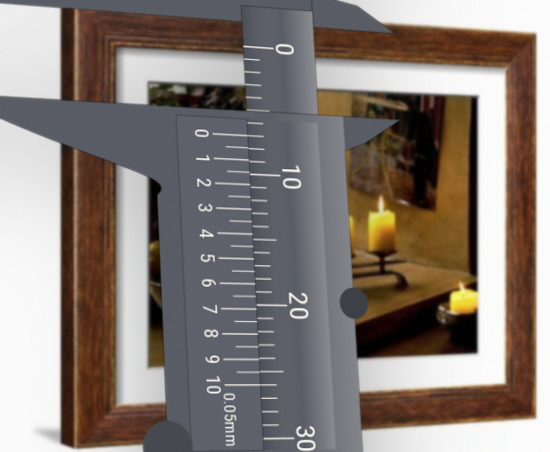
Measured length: 7.0 mm
